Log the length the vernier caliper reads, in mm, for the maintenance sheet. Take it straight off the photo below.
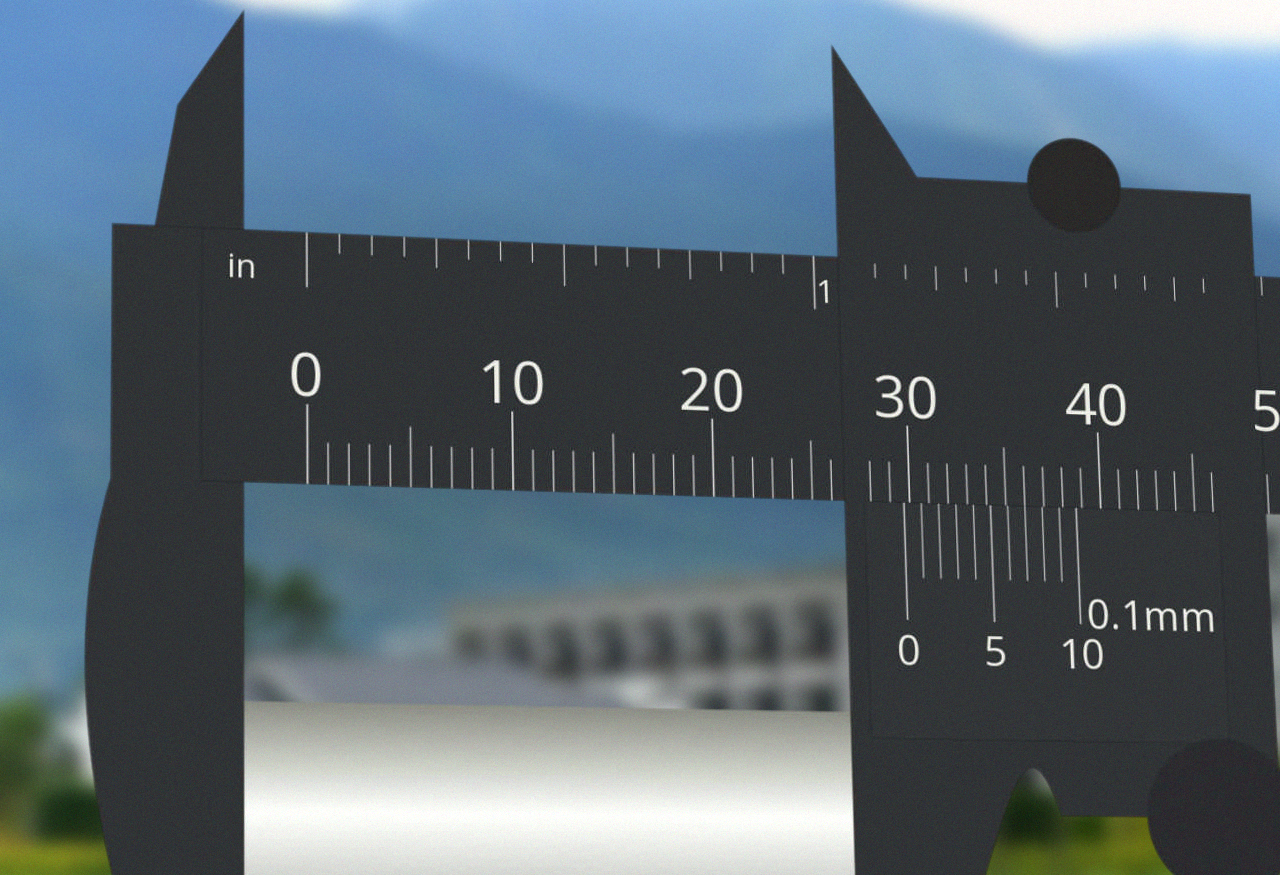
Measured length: 29.7 mm
